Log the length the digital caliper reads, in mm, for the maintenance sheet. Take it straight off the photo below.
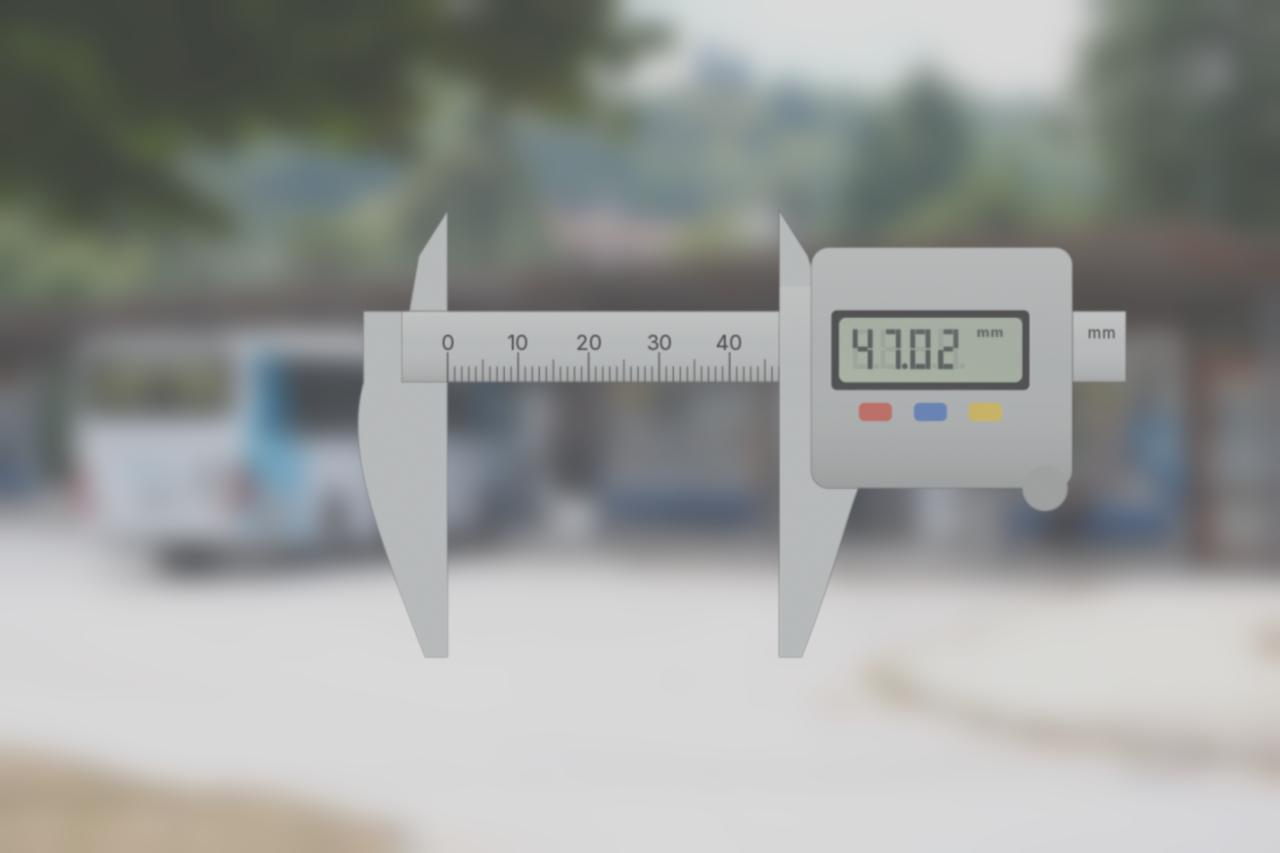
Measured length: 47.02 mm
